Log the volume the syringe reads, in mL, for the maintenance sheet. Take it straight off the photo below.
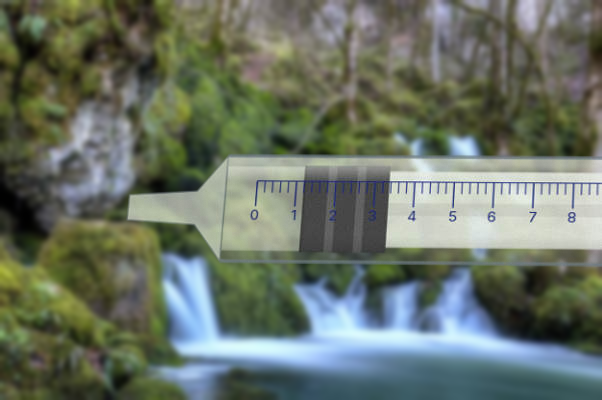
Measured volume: 1.2 mL
